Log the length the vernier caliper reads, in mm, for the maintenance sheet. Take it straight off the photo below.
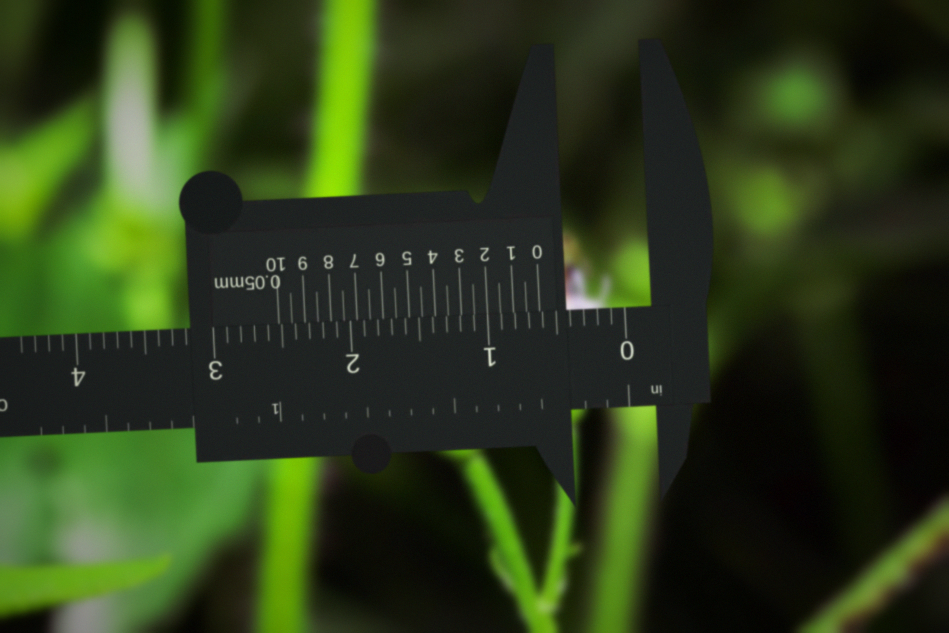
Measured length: 6.2 mm
